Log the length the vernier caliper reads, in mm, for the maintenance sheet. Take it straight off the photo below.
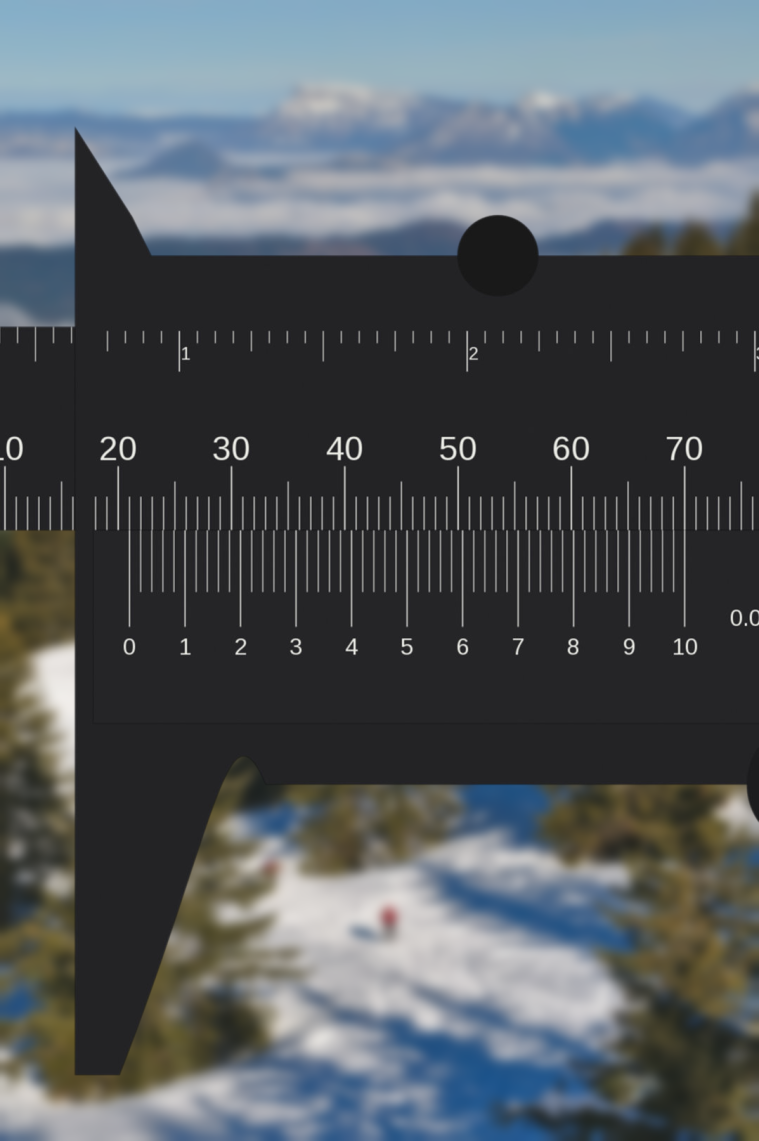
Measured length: 21.0 mm
